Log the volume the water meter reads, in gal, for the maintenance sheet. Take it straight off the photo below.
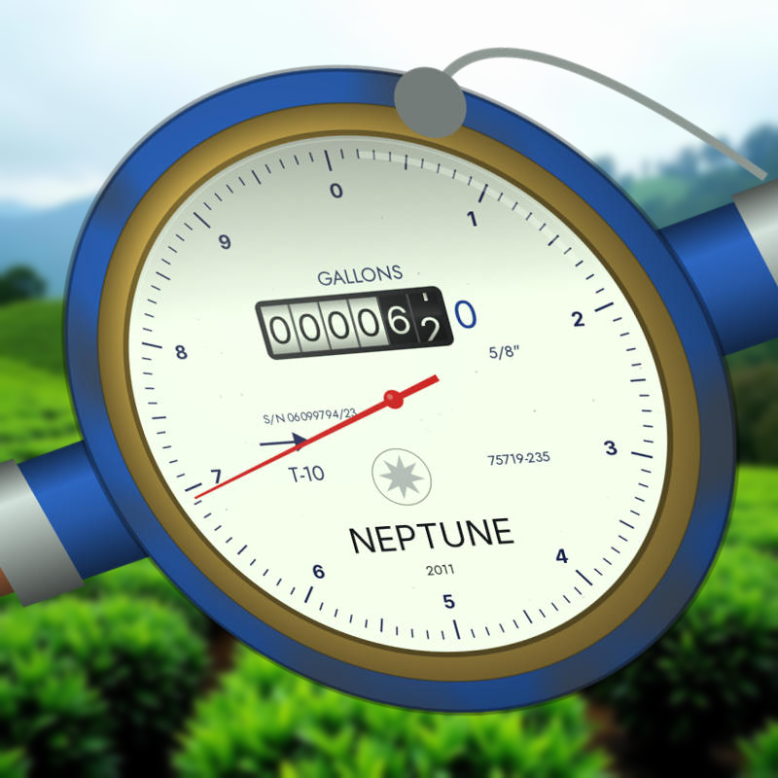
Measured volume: 616.9 gal
